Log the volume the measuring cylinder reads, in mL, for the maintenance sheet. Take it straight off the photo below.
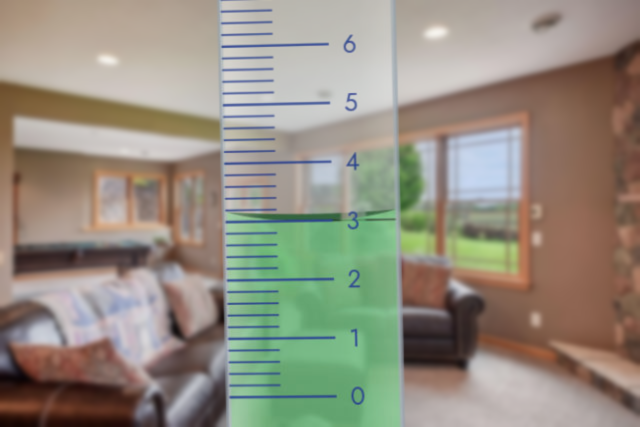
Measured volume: 3 mL
